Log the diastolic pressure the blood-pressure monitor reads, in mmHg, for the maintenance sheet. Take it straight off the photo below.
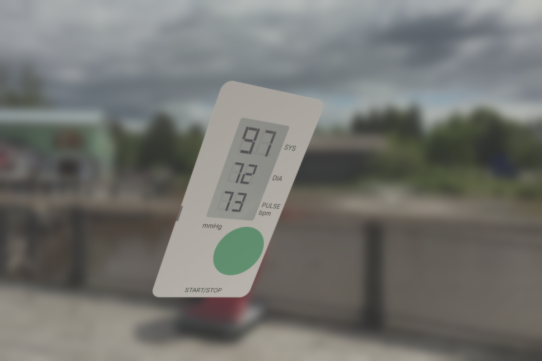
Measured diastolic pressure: 72 mmHg
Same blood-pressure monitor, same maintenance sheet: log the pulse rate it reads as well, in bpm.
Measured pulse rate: 73 bpm
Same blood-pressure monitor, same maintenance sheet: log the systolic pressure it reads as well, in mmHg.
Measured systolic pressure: 97 mmHg
